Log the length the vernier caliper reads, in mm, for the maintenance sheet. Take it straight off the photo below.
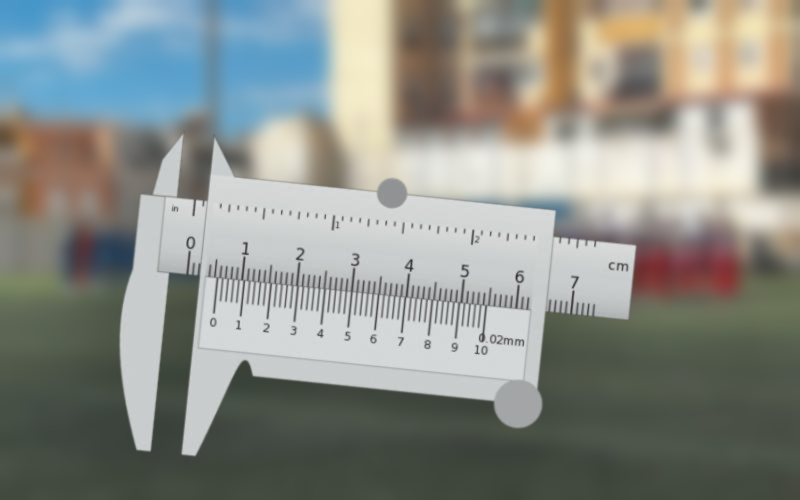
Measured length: 5.5 mm
